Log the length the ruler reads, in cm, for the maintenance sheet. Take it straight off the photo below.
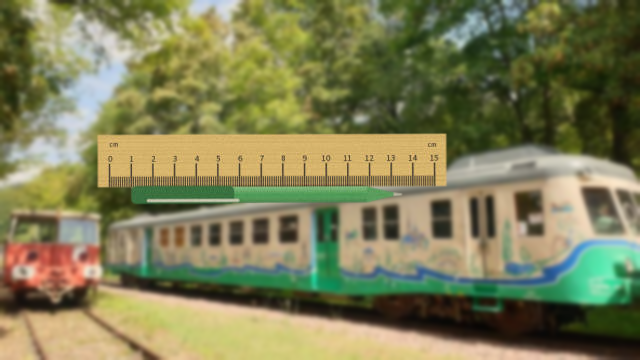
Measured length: 12.5 cm
